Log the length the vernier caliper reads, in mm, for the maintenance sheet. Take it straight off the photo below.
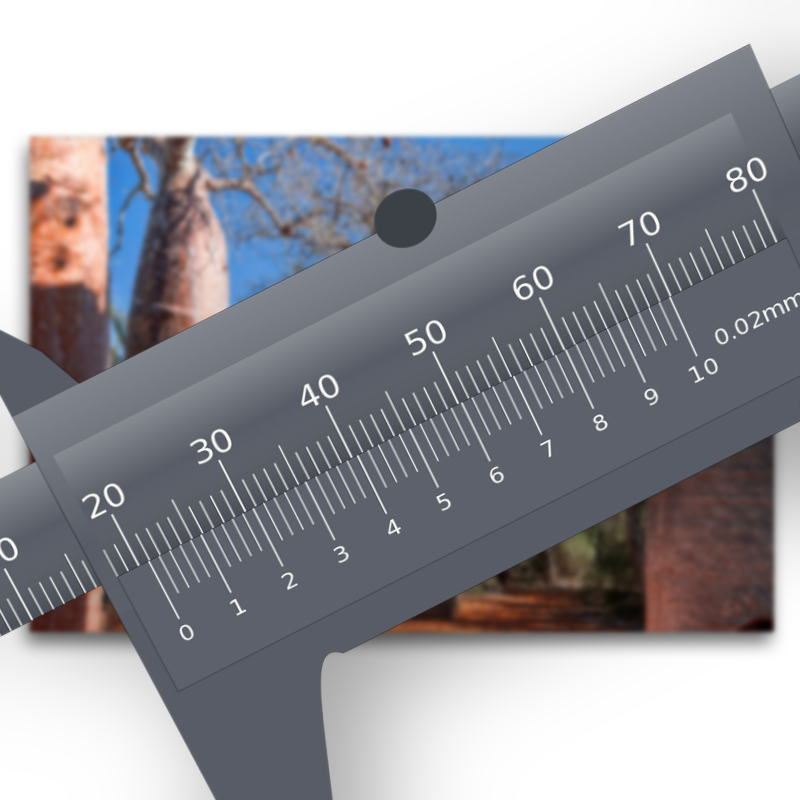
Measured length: 20.9 mm
